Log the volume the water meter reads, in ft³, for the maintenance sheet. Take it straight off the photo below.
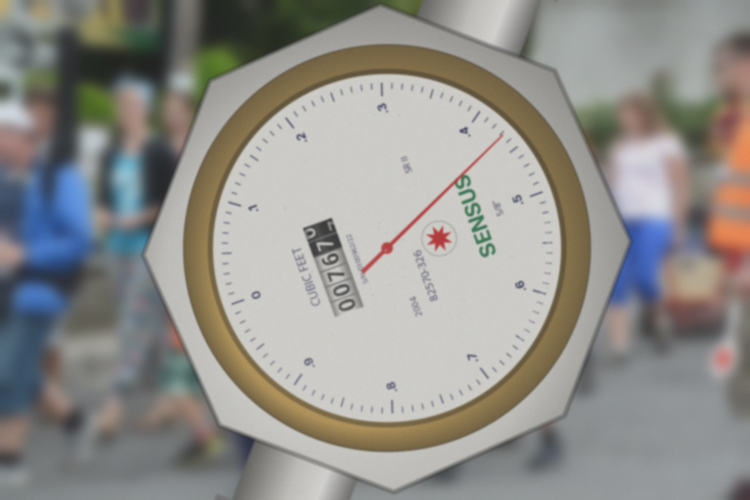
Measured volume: 7676.43 ft³
